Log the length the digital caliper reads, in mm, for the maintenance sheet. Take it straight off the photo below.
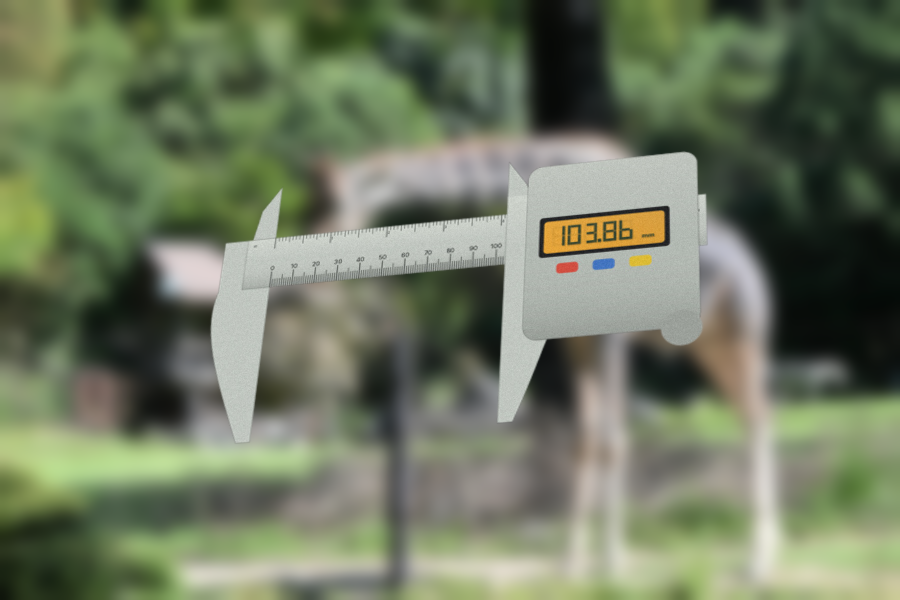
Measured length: 103.86 mm
